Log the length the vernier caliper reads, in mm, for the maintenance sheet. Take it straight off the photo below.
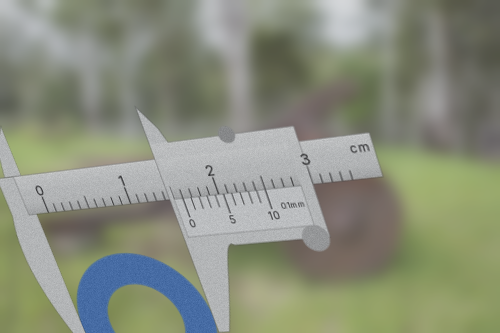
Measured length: 16.0 mm
